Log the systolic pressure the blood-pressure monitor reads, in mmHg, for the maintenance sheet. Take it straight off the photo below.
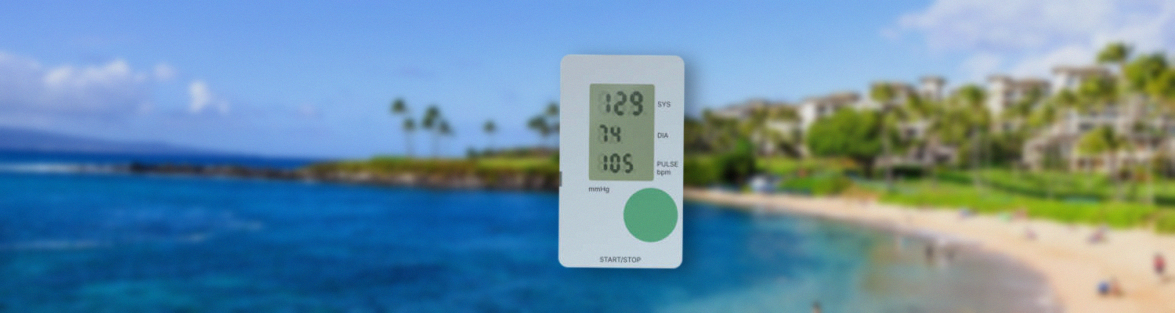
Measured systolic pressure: 129 mmHg
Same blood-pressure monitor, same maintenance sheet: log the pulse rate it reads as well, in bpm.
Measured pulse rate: 105 bpm
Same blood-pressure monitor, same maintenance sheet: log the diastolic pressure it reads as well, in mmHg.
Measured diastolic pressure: 74 mmHg
